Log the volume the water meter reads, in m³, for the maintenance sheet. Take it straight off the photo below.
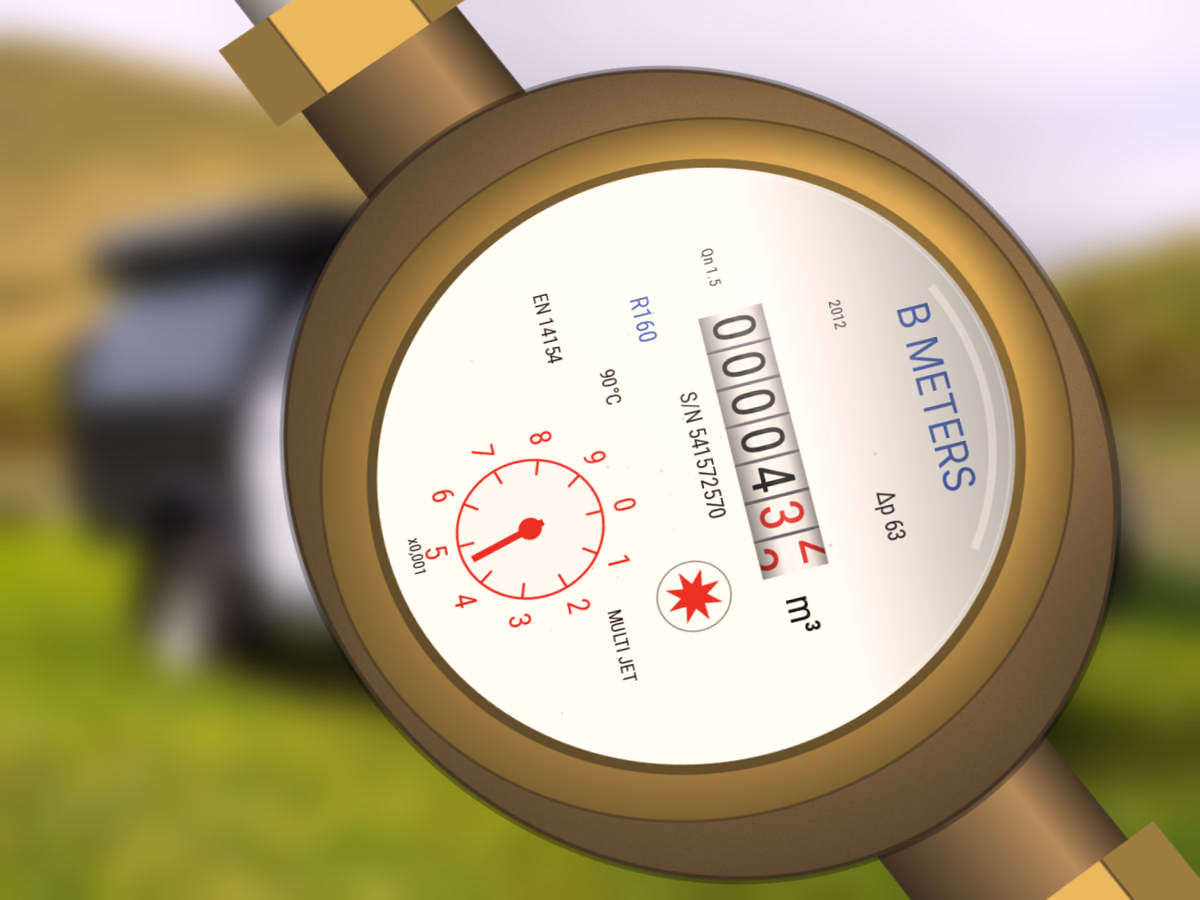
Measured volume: 4.324 m³
